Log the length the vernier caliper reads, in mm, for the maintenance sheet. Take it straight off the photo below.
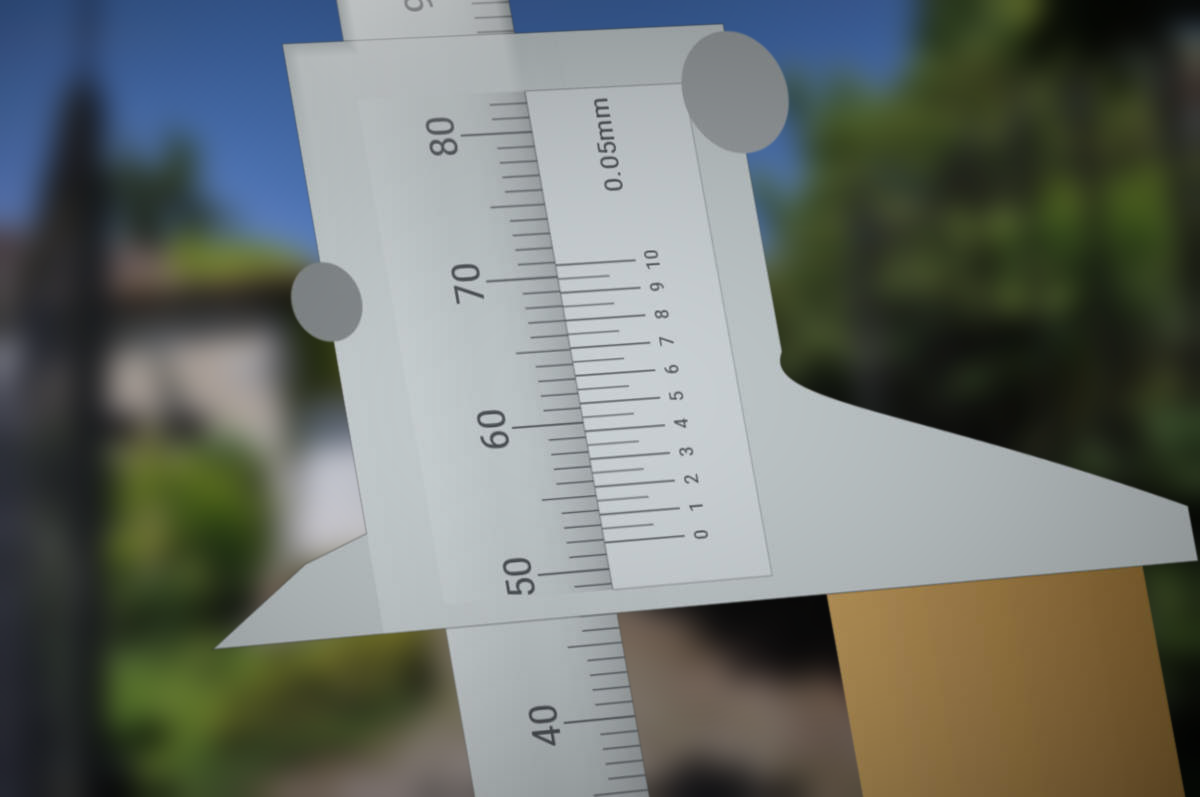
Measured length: 51.8 mm
